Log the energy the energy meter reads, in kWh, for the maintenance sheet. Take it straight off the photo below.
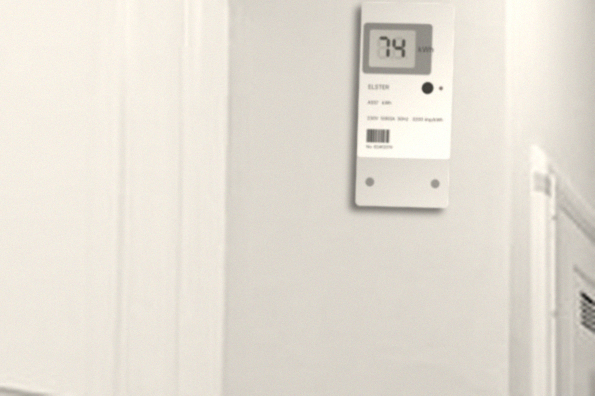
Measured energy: 74 kWh
